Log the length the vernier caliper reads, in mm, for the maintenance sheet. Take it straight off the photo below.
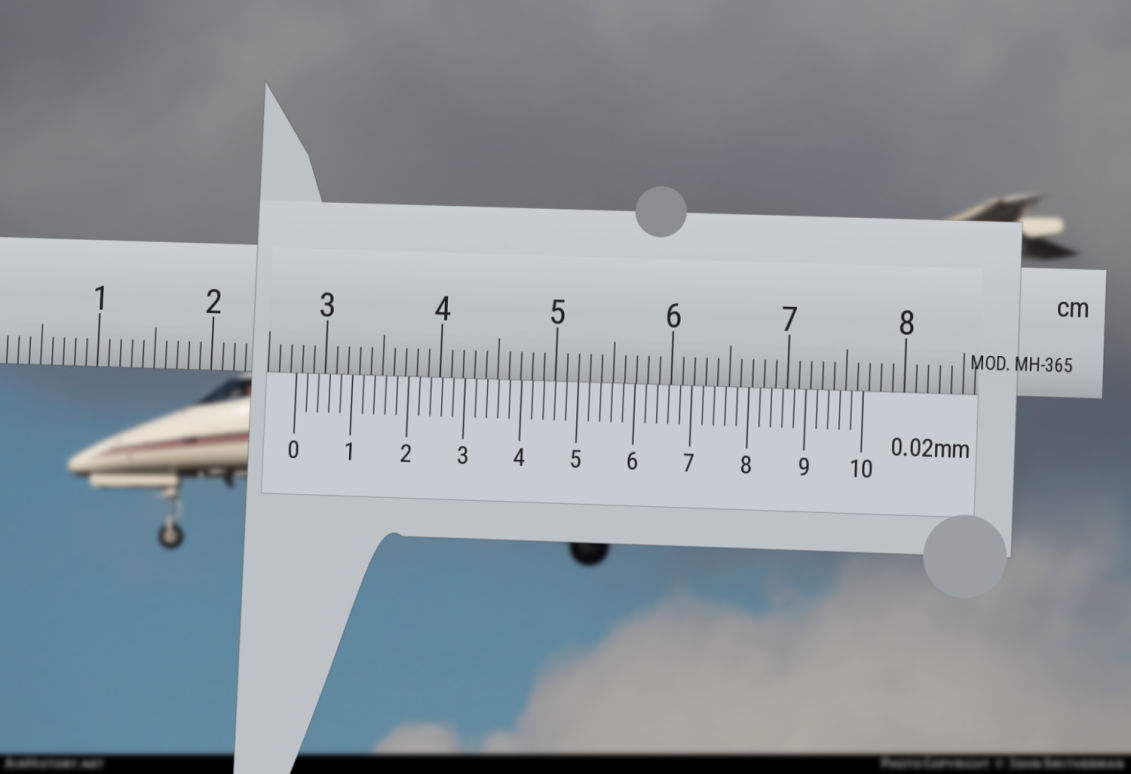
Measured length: 27.5 mm
